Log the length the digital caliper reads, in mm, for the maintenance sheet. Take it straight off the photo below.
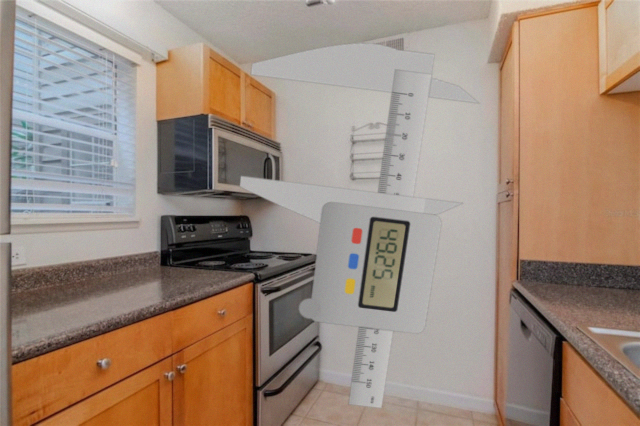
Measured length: 49.25 mm
